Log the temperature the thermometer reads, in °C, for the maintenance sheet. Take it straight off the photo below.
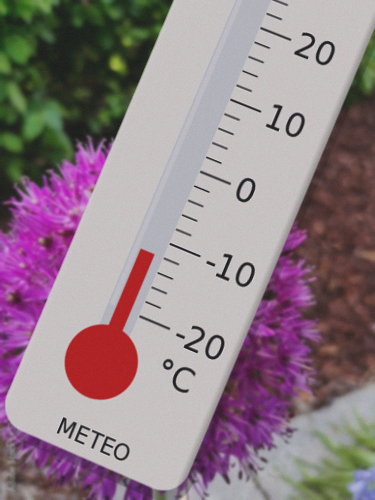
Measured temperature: -12 °C
